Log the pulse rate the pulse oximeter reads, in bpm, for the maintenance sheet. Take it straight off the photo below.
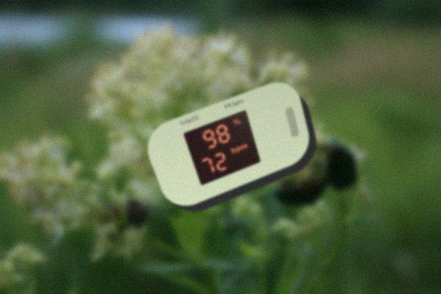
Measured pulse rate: 72 bpm
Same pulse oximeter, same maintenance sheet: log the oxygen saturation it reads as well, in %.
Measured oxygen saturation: 98 %
